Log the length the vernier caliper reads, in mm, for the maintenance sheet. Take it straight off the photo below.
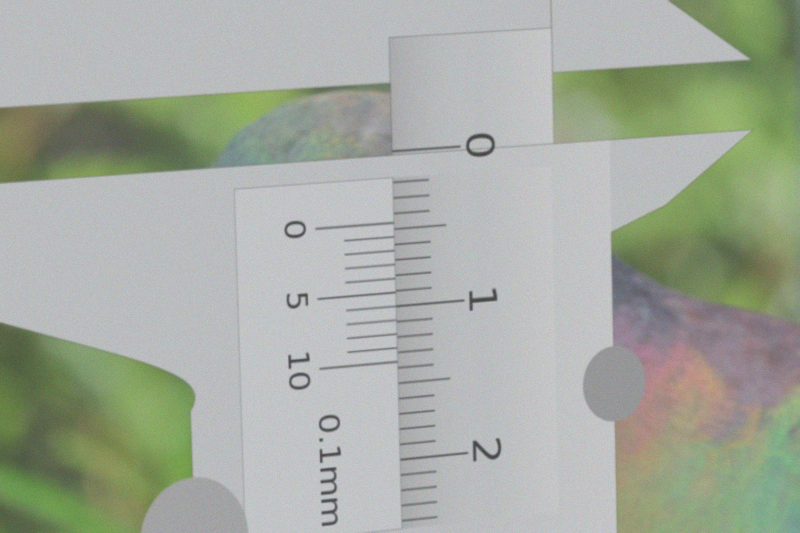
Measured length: 4.6 mm
